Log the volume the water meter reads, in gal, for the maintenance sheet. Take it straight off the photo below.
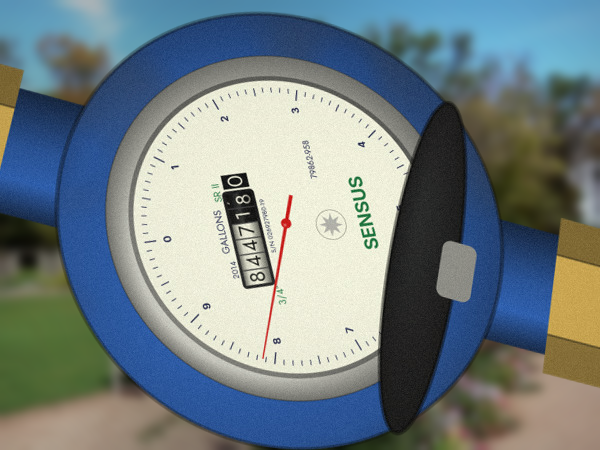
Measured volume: 8447178.1 gal
